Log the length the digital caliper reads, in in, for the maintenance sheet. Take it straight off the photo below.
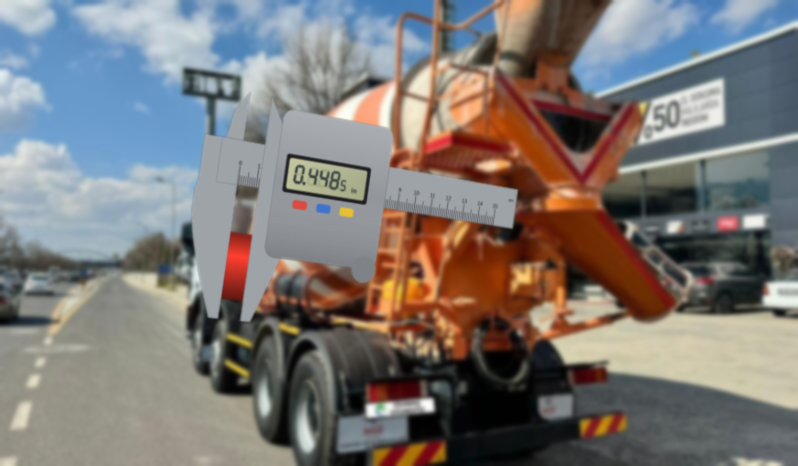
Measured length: 0.4485 in
